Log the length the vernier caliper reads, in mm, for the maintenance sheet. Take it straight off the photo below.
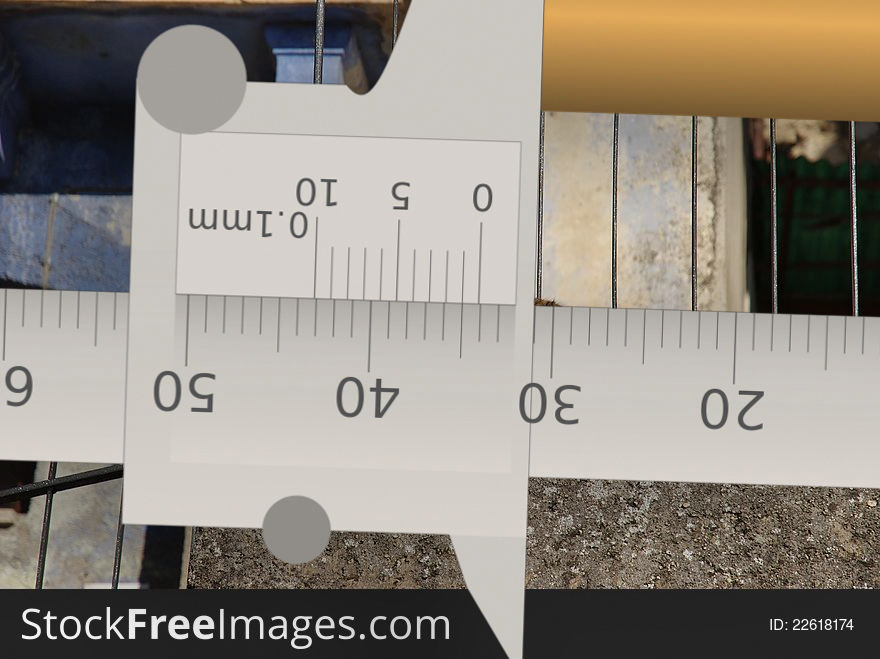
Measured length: 34.1 mm
